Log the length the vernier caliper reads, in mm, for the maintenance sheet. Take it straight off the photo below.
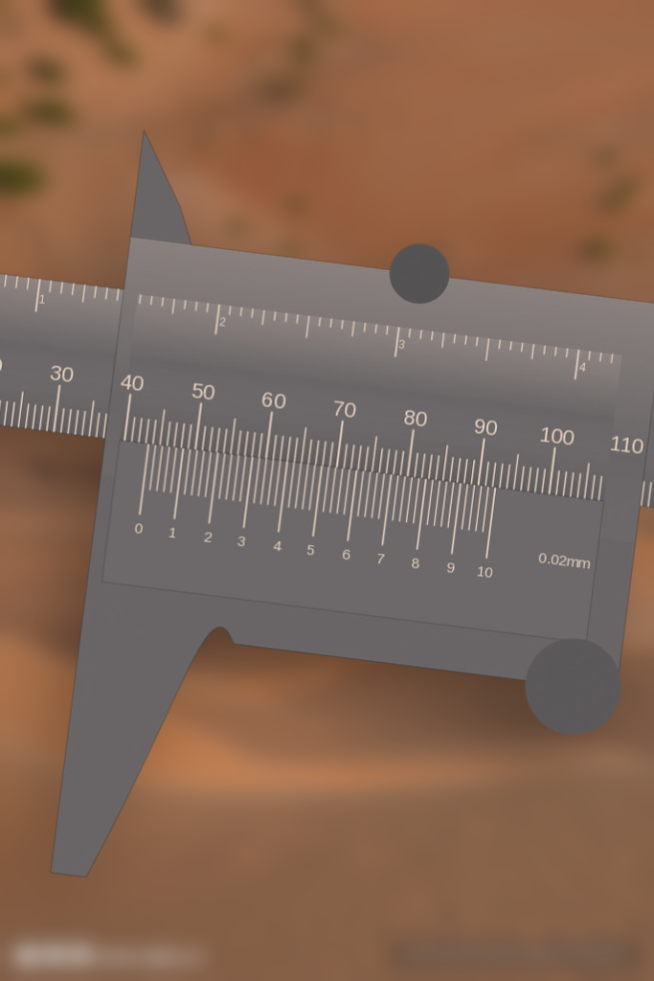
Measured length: 43.4 mm
